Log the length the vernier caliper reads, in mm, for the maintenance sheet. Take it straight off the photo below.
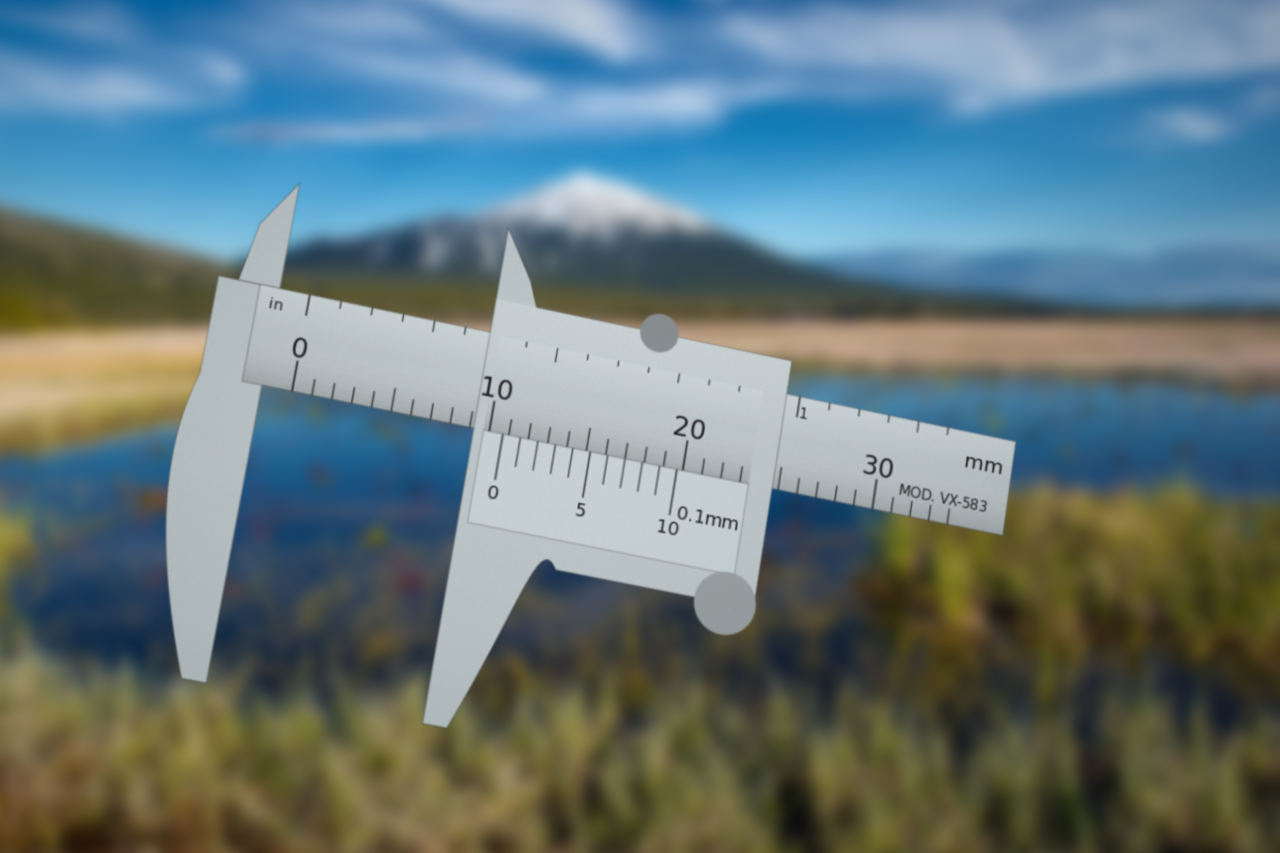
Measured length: 10.7 mm
